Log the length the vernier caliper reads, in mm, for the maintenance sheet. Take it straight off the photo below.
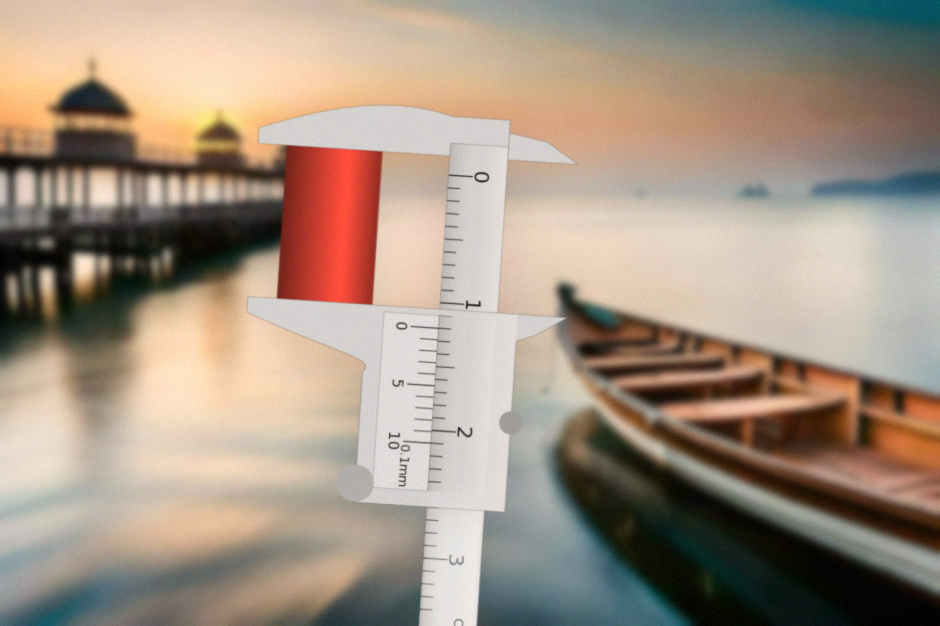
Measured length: 12.0 mm
